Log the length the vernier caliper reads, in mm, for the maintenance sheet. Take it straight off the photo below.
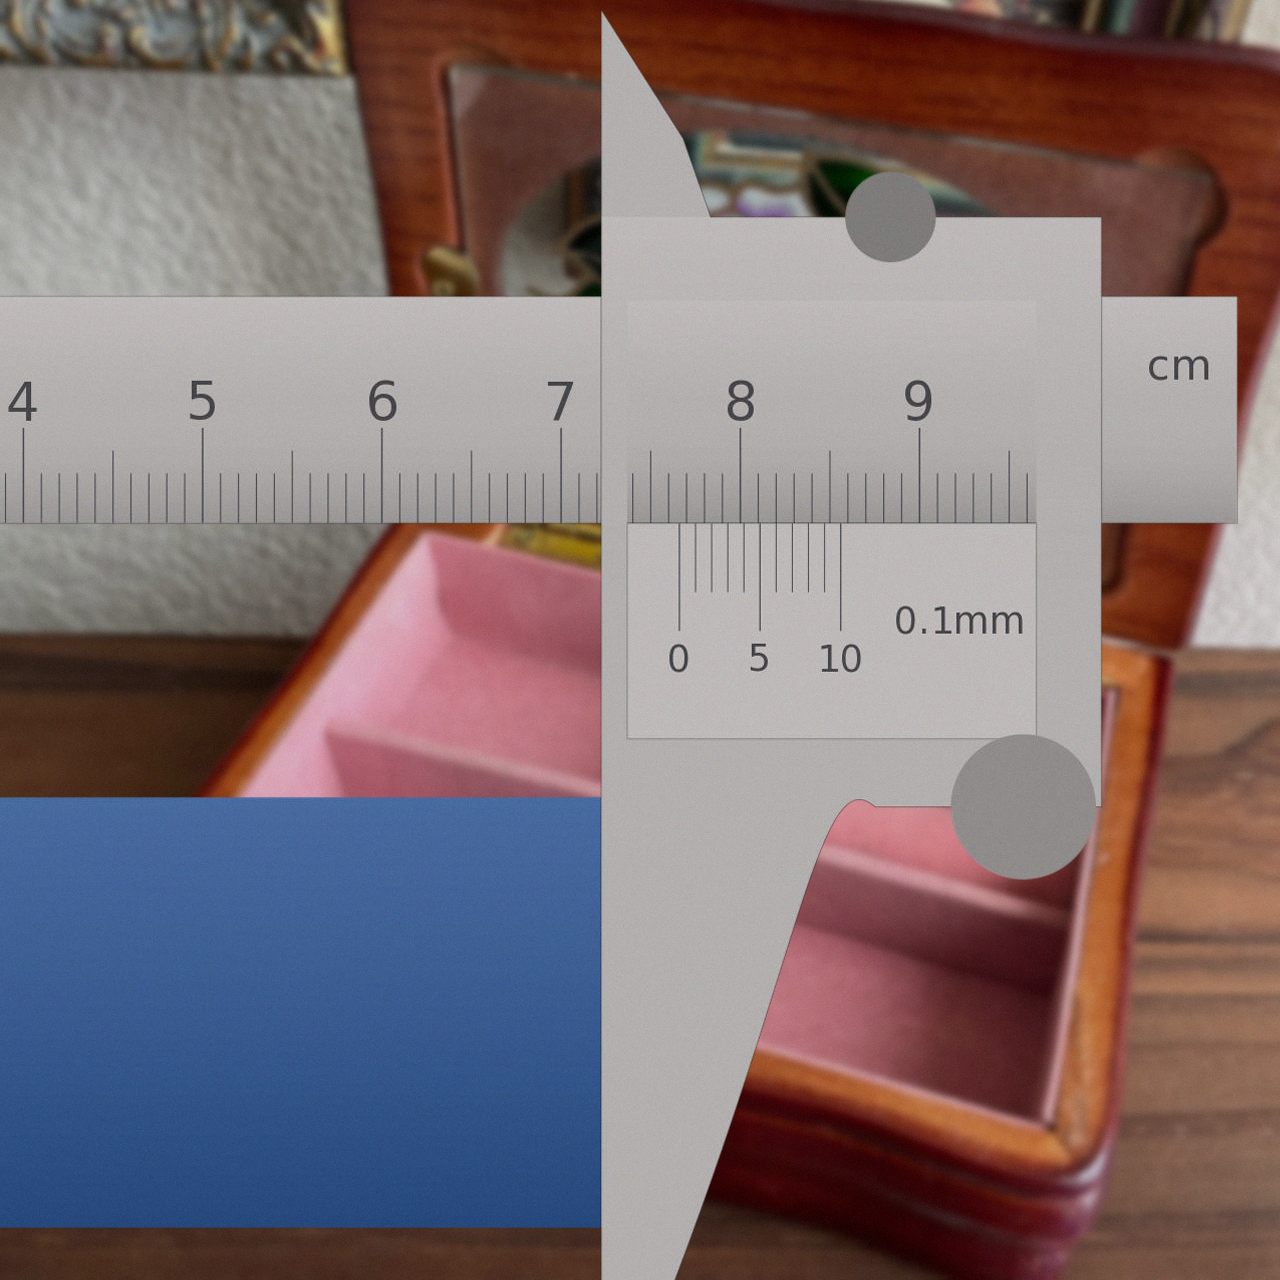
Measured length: 76.6 mm
